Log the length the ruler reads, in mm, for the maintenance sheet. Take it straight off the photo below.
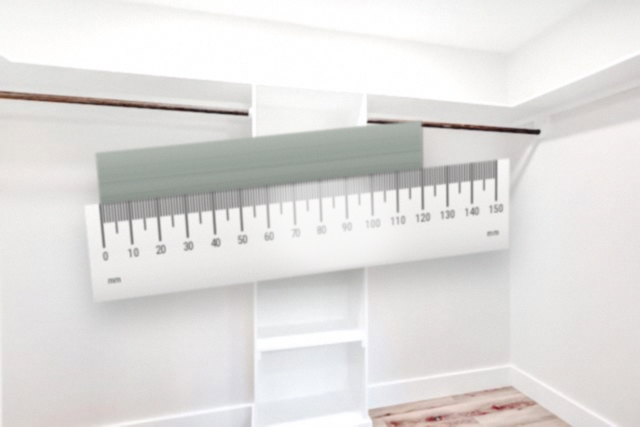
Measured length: 120 mm
